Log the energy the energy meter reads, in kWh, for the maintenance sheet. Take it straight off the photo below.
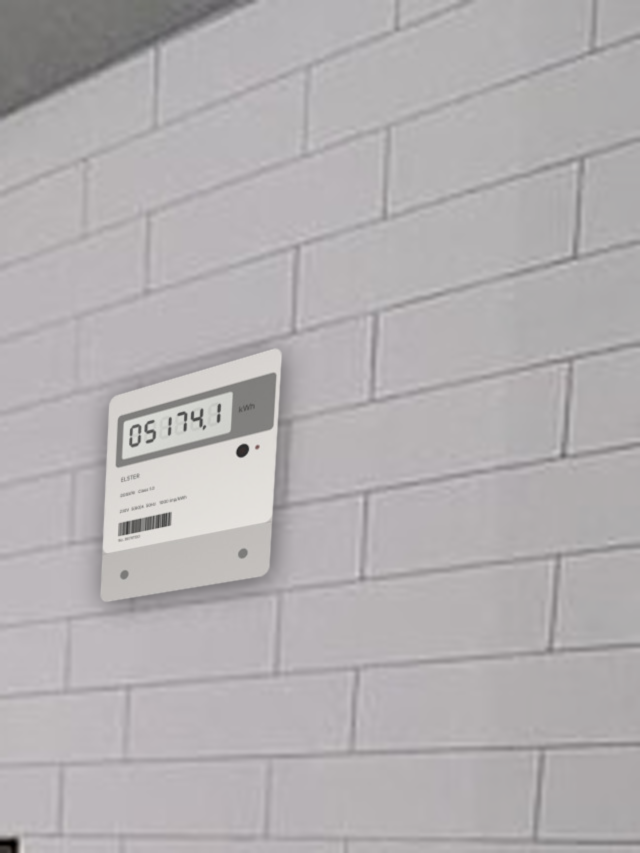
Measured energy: 5174.1 kWh
